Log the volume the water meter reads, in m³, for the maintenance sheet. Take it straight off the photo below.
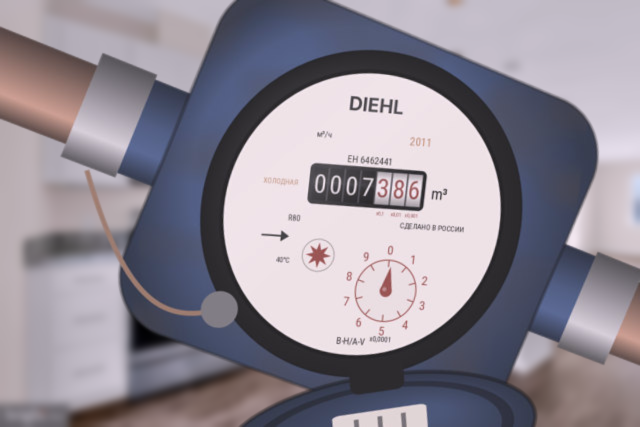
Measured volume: 7.3860 m³
